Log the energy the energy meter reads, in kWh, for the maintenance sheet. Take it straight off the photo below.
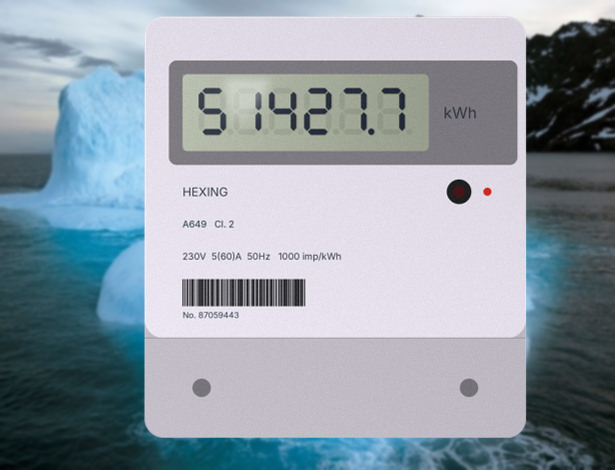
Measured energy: 51427.7 kWh
